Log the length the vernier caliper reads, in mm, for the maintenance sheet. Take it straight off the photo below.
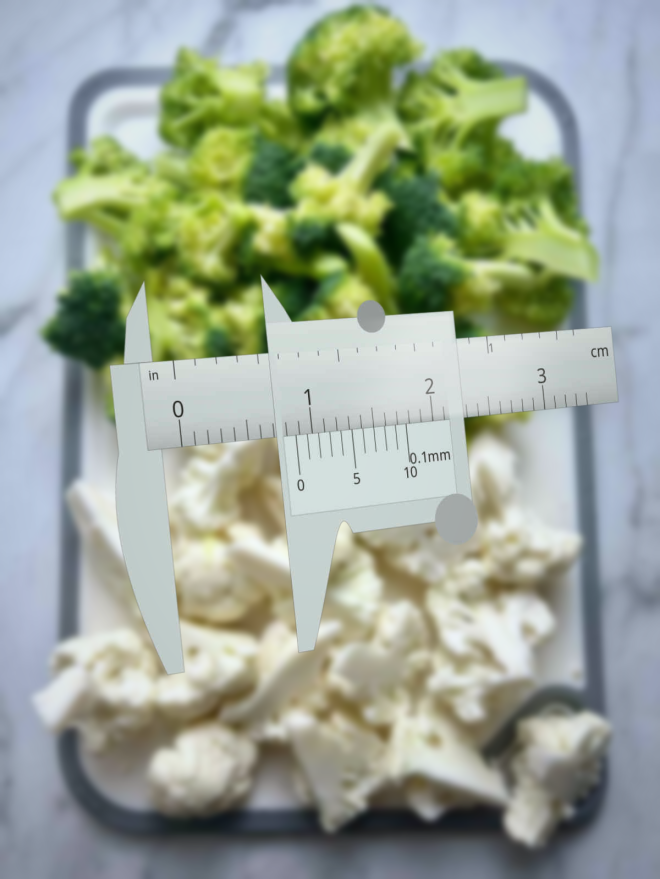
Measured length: 8.7 mm
